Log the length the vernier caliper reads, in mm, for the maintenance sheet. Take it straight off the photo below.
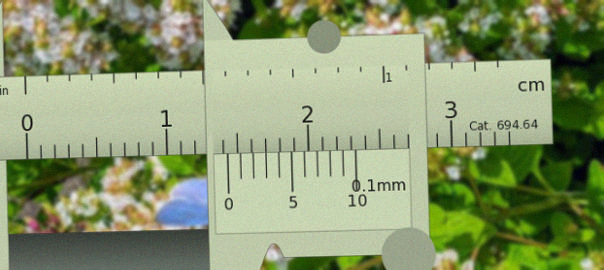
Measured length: 14.3 mm
